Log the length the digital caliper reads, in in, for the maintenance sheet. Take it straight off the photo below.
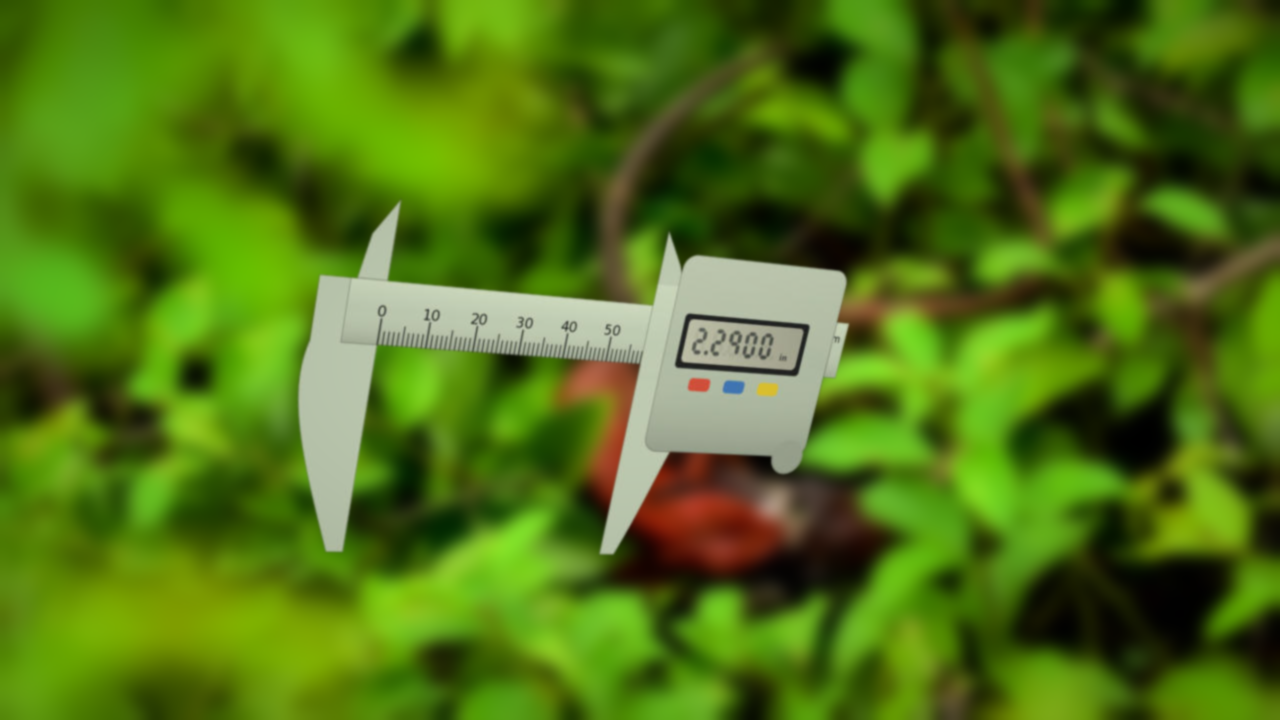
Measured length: 2.2900 in
